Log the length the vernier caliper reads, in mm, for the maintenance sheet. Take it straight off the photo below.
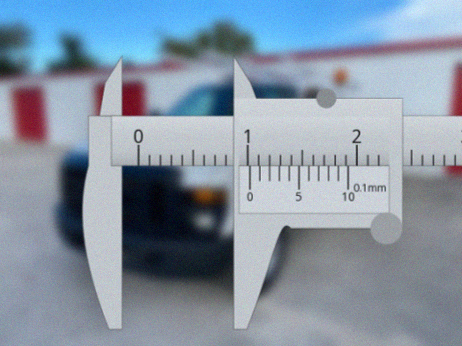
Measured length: 10.2 mm
